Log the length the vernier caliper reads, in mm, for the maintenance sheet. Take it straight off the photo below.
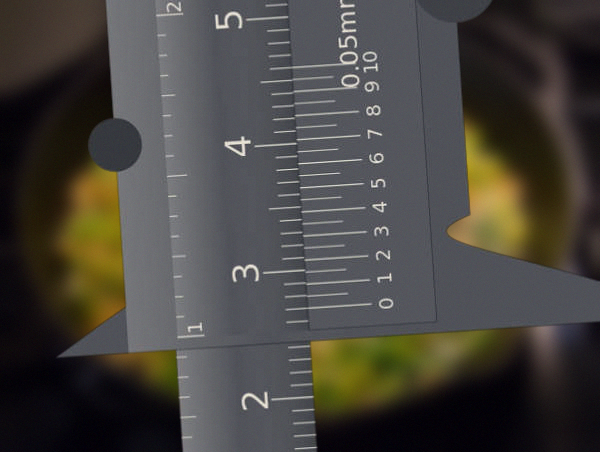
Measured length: 27.0 mm
